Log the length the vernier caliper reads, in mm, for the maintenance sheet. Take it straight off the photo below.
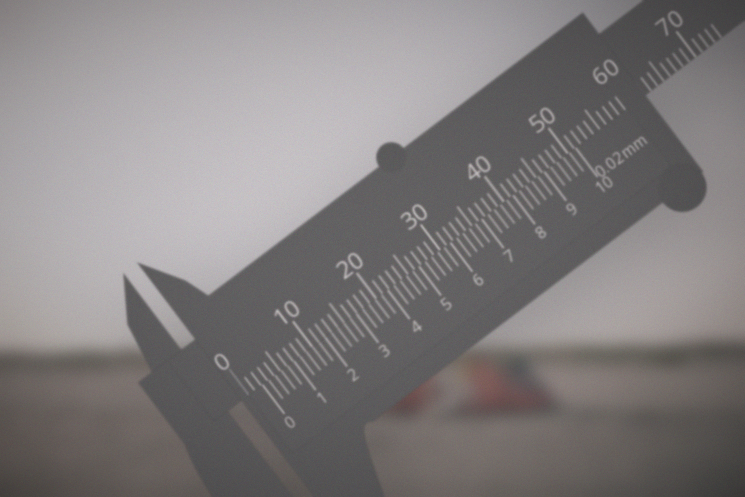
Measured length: 2.2 mm
